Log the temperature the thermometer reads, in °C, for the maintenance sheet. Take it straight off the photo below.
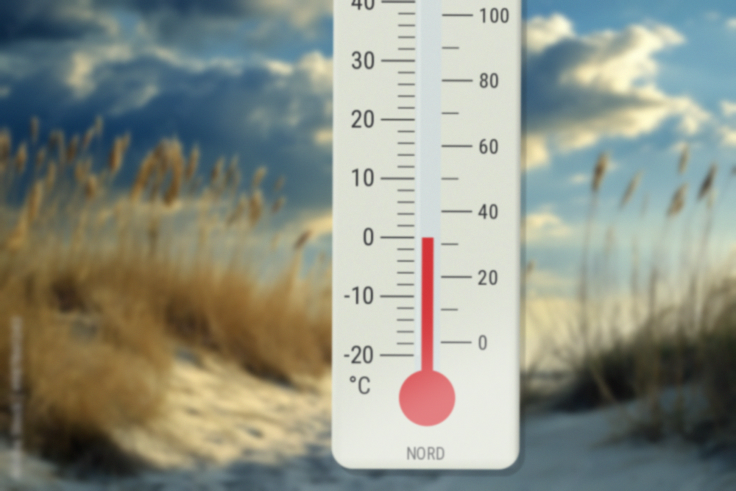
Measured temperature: 0 °C
